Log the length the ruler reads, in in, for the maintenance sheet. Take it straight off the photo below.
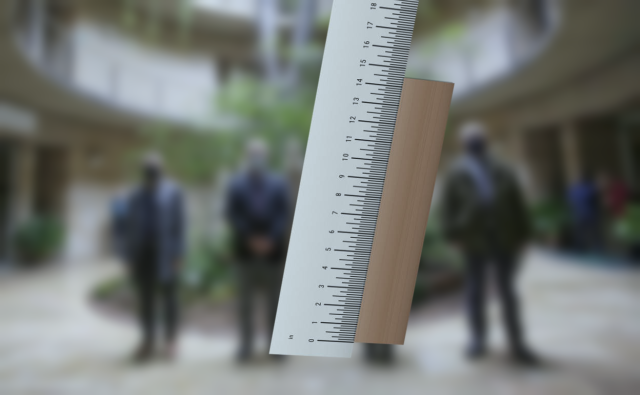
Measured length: 14.5 in
